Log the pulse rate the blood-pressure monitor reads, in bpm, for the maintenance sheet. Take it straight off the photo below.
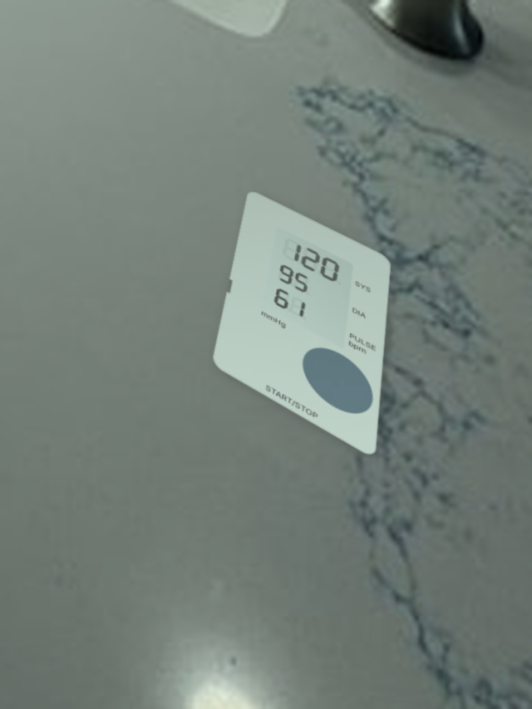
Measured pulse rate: 61 bpm
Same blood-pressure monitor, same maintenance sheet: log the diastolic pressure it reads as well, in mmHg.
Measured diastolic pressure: 95 mmHg
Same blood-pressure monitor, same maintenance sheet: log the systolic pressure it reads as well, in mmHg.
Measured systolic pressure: 120 mmHg
